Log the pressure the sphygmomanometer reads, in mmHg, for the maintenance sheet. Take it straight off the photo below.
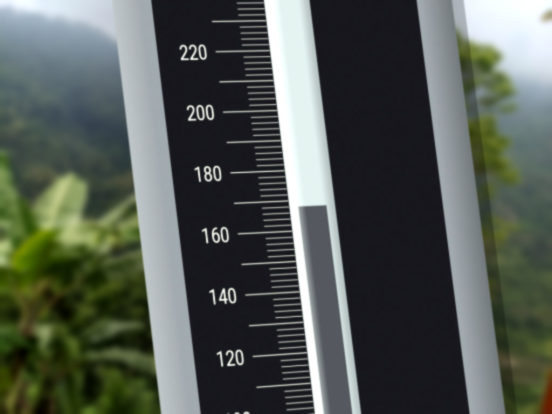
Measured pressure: 168 mmHg
